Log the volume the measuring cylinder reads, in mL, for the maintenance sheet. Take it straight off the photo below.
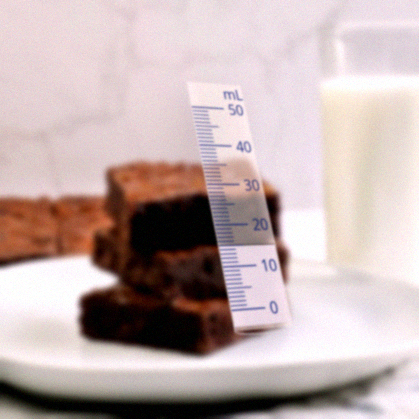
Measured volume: 15 mL
